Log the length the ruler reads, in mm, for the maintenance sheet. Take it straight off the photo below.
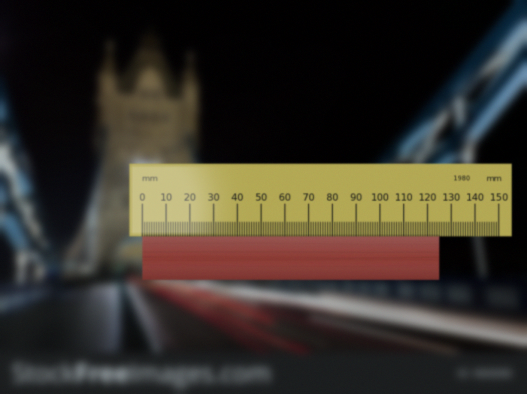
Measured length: 125 mm
